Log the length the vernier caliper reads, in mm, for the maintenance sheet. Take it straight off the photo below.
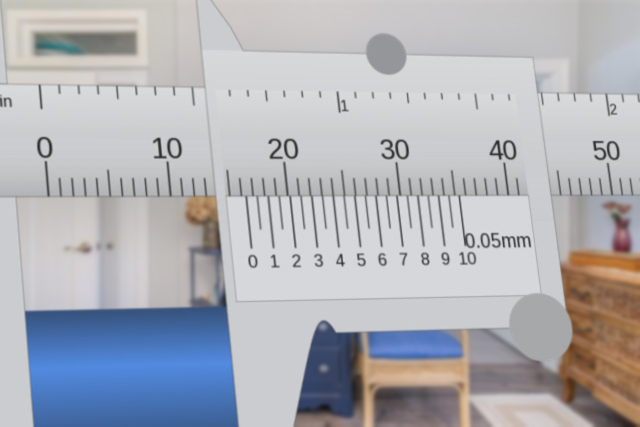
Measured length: 16.4 mm
